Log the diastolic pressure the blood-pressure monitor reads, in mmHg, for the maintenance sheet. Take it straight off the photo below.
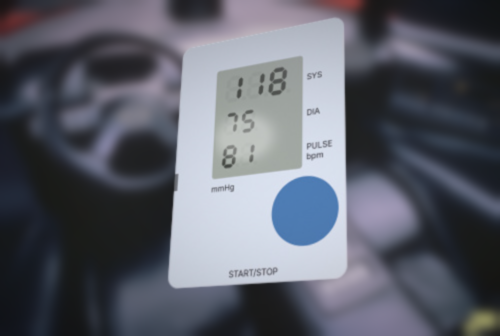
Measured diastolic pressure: 75 mmHg
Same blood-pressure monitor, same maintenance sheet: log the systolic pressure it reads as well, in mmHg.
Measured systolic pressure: 118 mmHg
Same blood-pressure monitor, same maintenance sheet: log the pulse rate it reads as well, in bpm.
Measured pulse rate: 81 bpm
